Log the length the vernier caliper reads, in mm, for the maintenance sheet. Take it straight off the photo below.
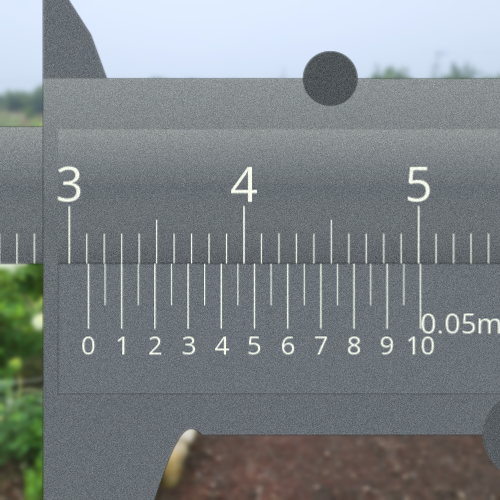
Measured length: 31.1 mm
